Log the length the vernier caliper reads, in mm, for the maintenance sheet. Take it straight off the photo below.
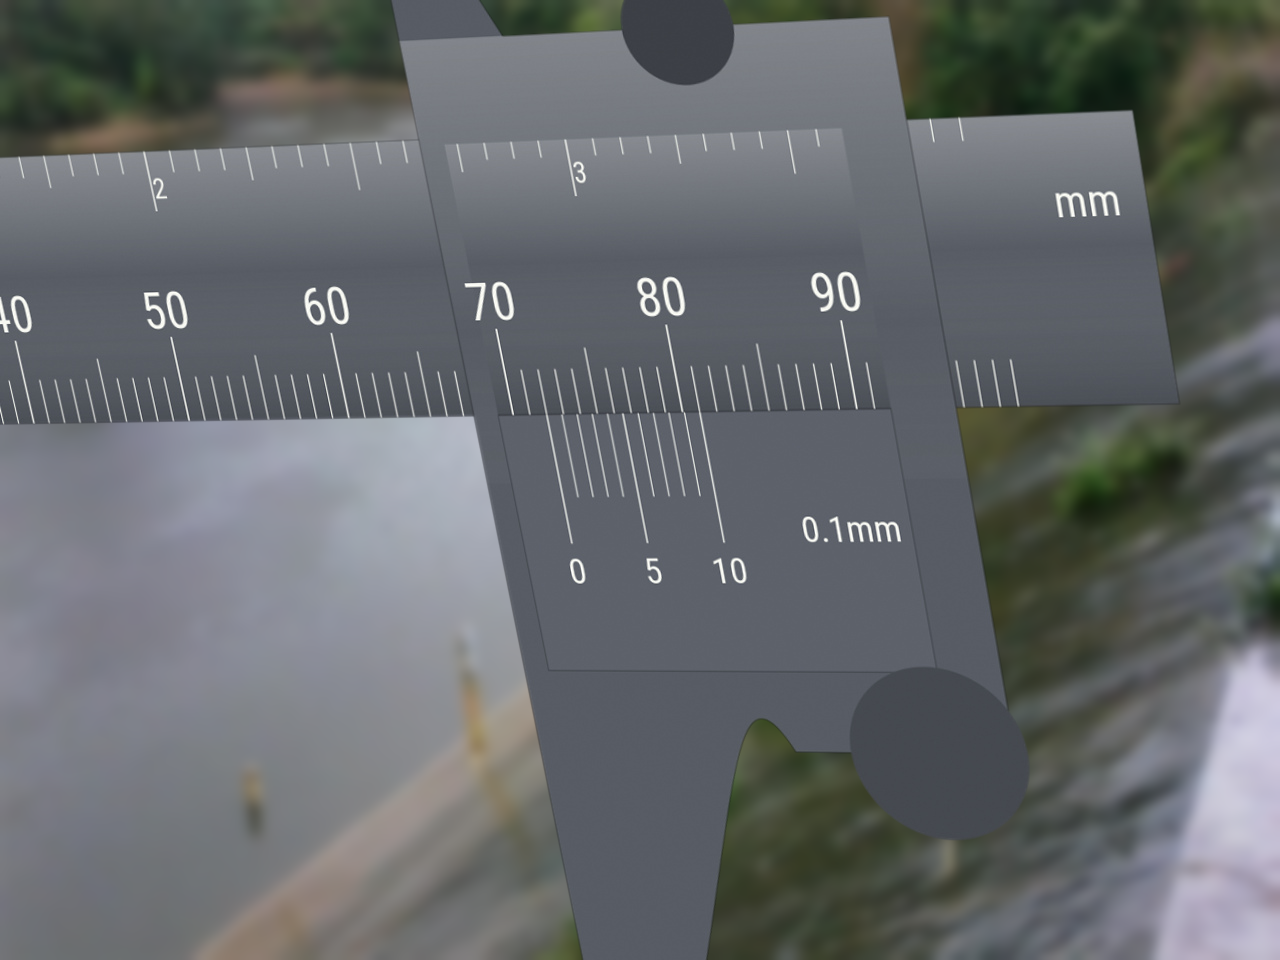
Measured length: 72.0 mm
